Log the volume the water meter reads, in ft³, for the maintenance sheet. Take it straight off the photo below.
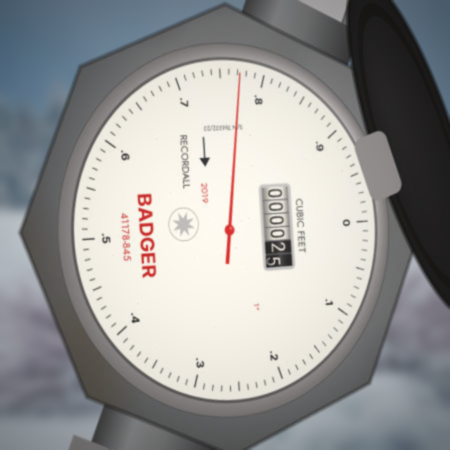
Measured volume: 24.77 ft³
